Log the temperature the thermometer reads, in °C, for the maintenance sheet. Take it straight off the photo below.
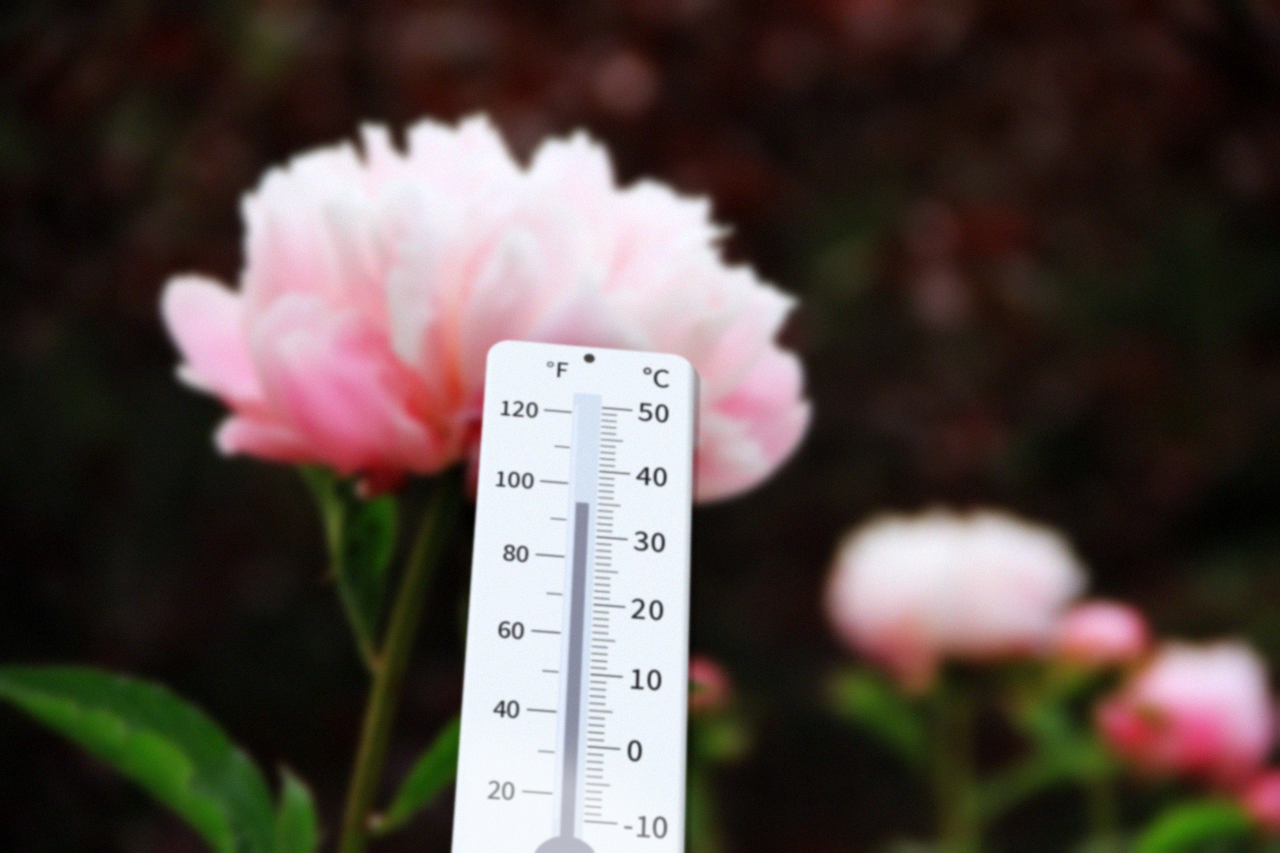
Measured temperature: 35 °C
